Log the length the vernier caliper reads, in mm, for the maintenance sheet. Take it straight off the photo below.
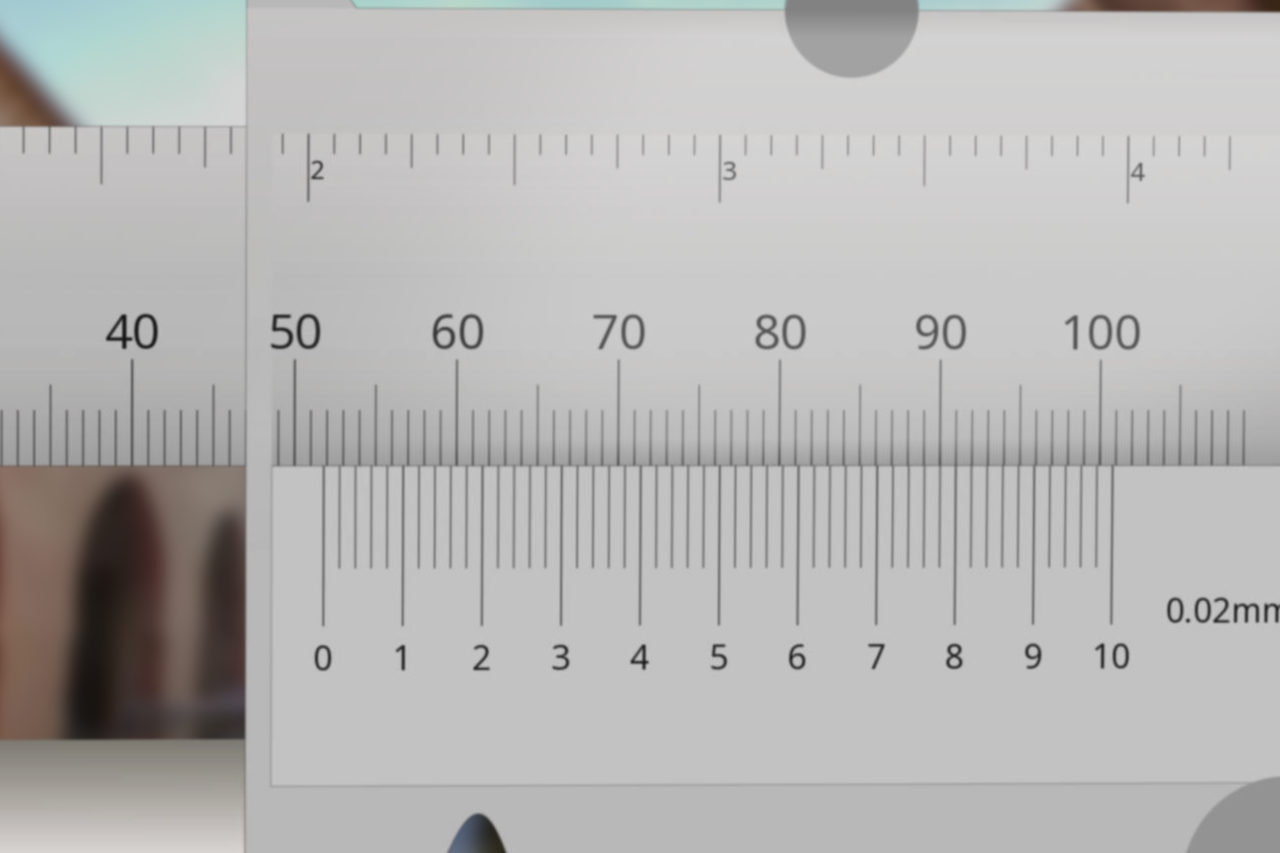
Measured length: 51.8 mm
